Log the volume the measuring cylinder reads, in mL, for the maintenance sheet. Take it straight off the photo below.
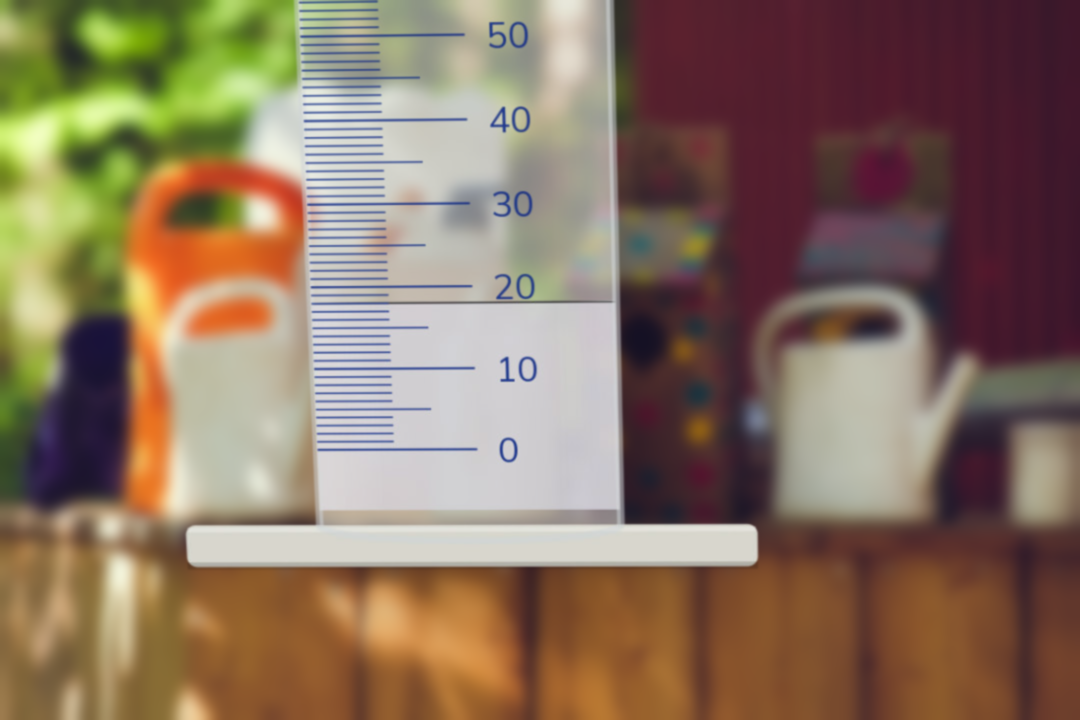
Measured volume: 18 mL
